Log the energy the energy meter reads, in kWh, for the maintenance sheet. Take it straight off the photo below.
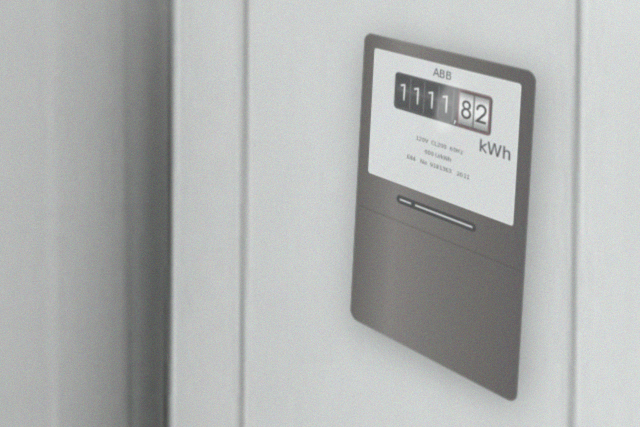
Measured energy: 1111.82 kWh
